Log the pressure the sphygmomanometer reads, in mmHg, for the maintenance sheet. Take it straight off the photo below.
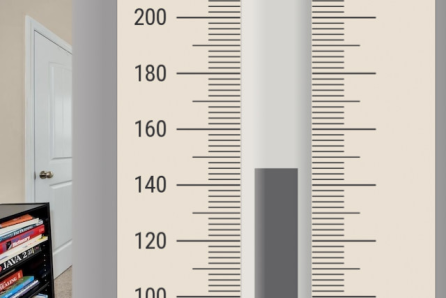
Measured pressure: 146 mmHg
